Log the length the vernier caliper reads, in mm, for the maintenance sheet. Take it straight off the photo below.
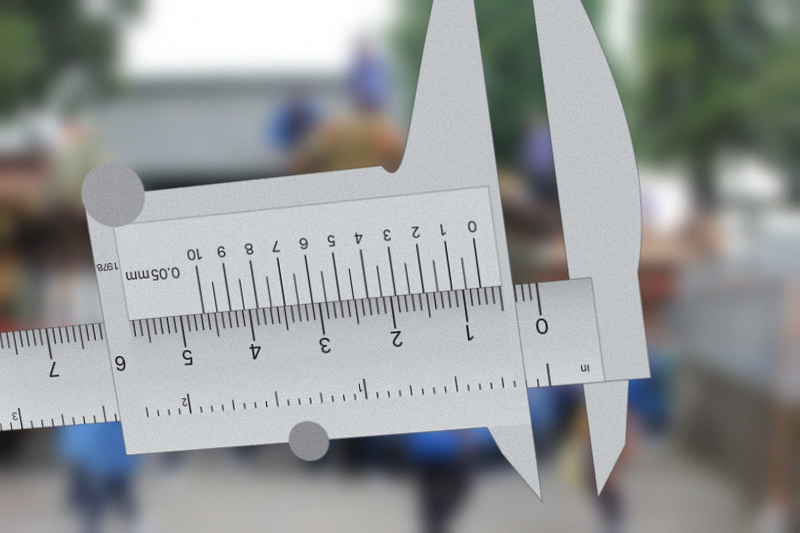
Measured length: 7.6 mm
